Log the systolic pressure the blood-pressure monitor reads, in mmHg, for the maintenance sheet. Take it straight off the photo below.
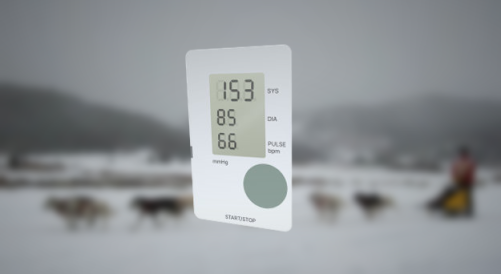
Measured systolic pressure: 153 mmHg
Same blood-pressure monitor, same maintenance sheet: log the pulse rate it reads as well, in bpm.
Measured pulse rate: 66 bpm
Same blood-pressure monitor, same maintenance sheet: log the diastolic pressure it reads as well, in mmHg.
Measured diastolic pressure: 85 mmHg
